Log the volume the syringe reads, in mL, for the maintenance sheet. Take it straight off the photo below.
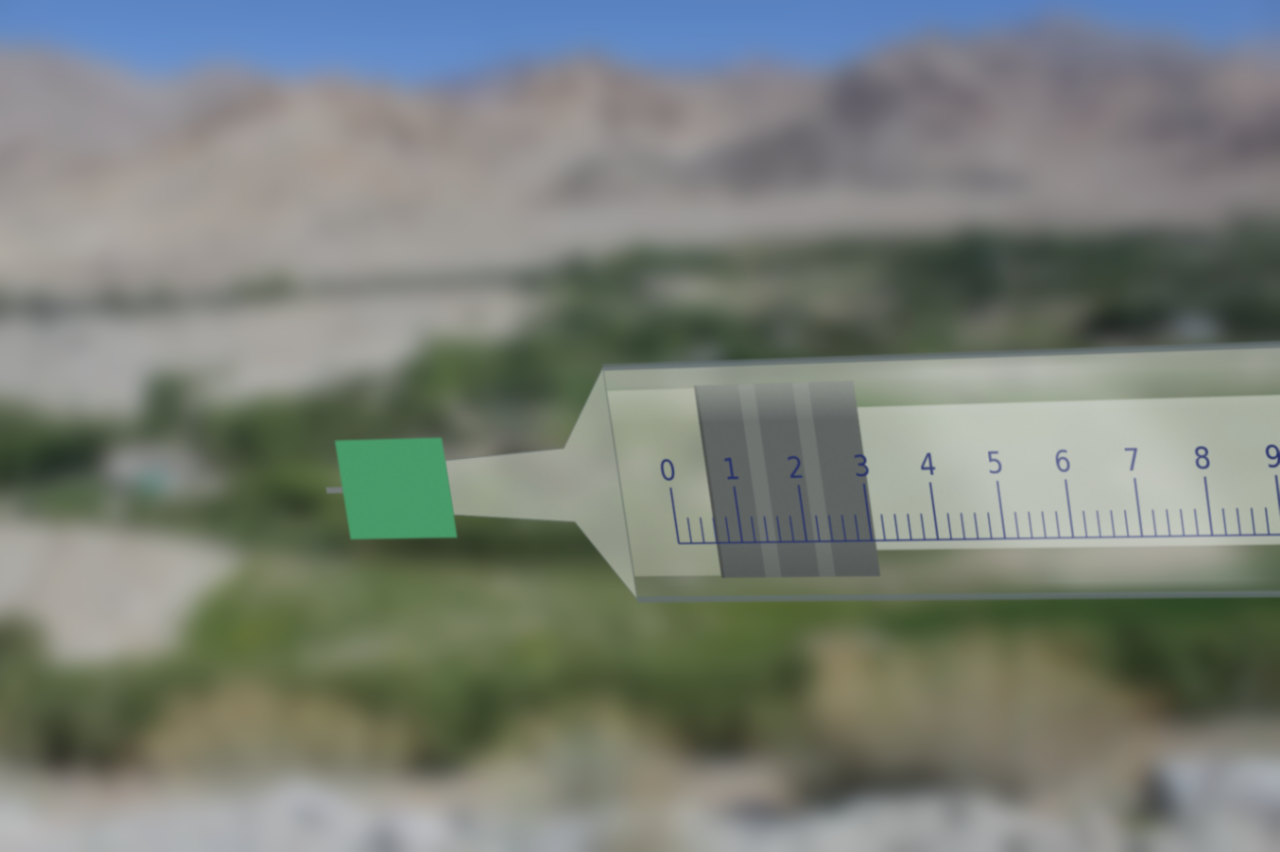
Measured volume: 0.6 mL
